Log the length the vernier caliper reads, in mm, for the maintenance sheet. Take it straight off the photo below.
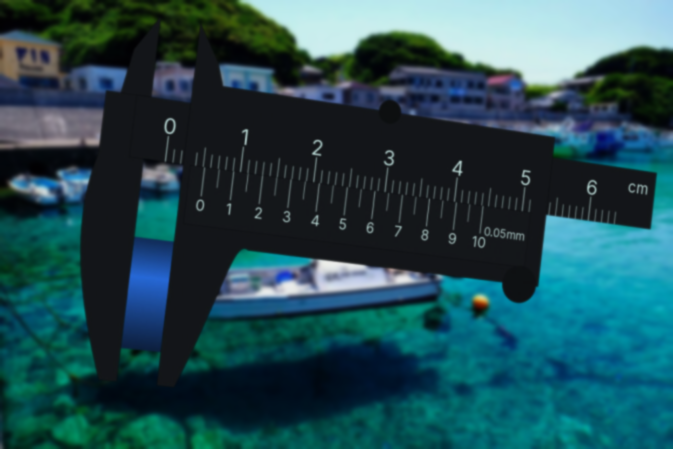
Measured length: 5.2 mm
